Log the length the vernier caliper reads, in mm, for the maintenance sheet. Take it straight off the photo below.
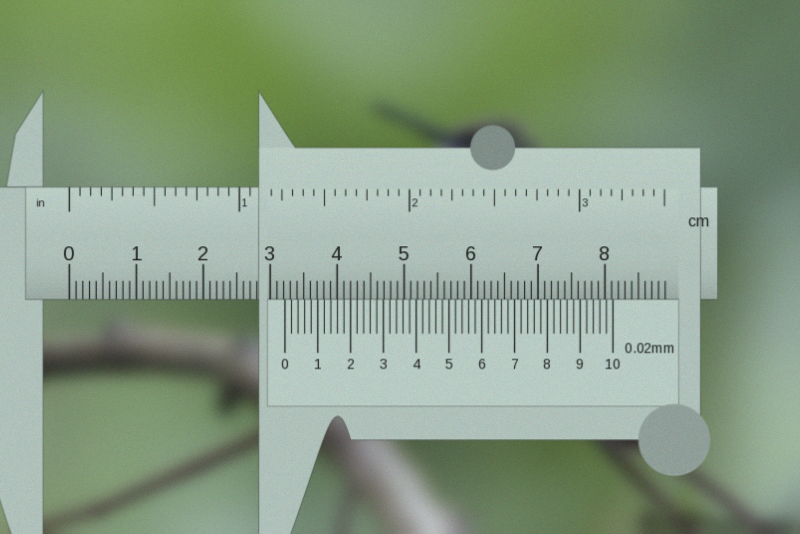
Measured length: 32.2 mm
